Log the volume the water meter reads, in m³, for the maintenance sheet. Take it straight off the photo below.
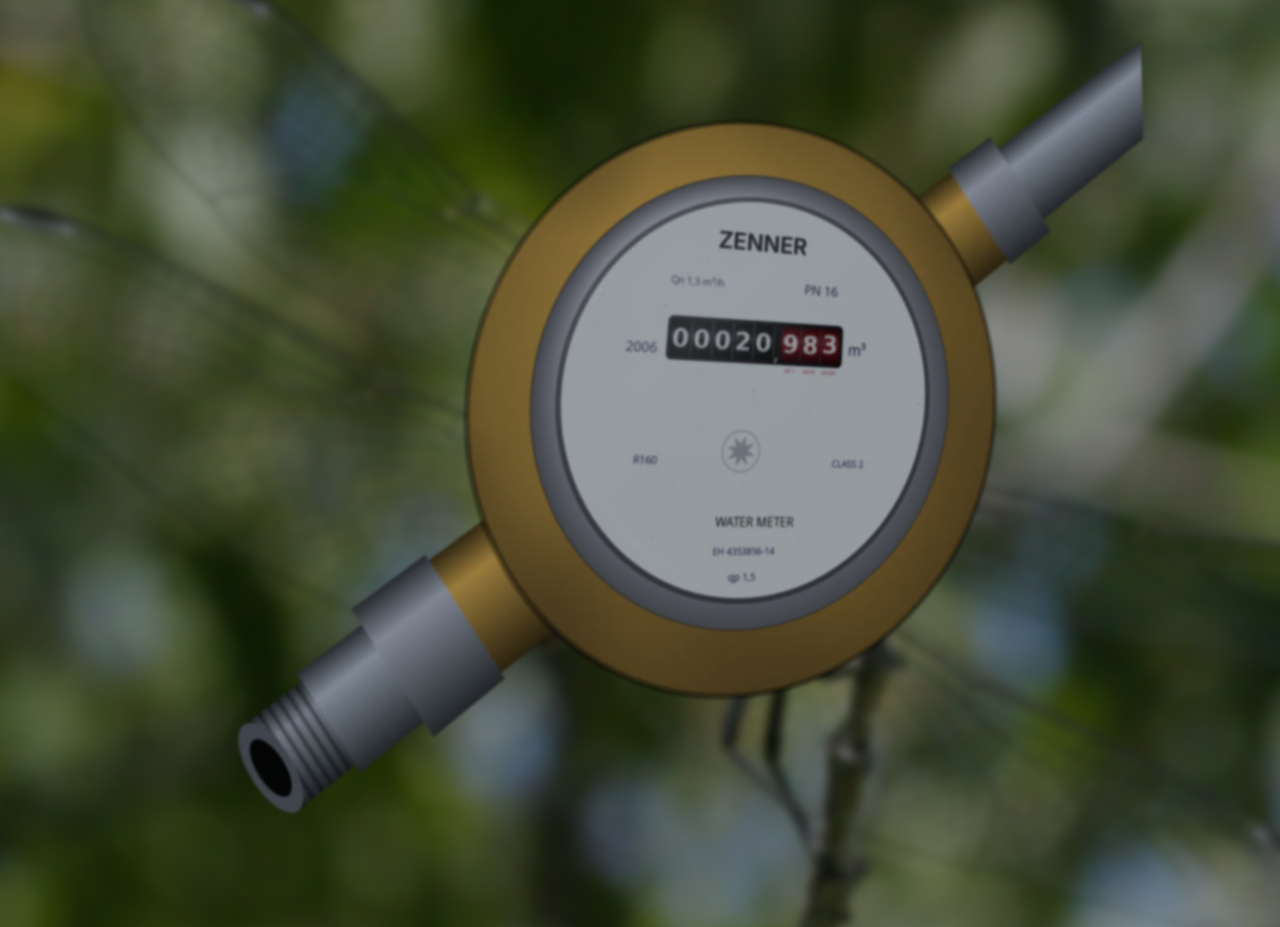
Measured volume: 20.983 m³
